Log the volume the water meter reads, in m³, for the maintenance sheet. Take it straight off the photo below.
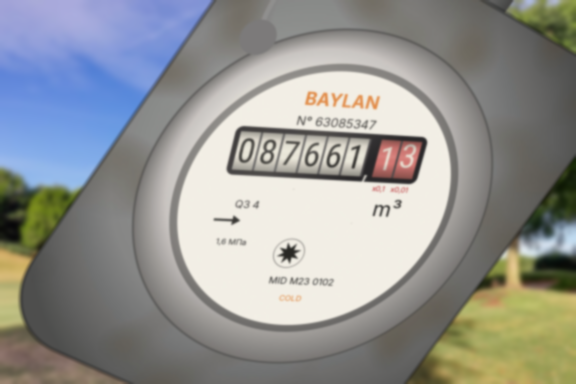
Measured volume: 87661.13 m³
